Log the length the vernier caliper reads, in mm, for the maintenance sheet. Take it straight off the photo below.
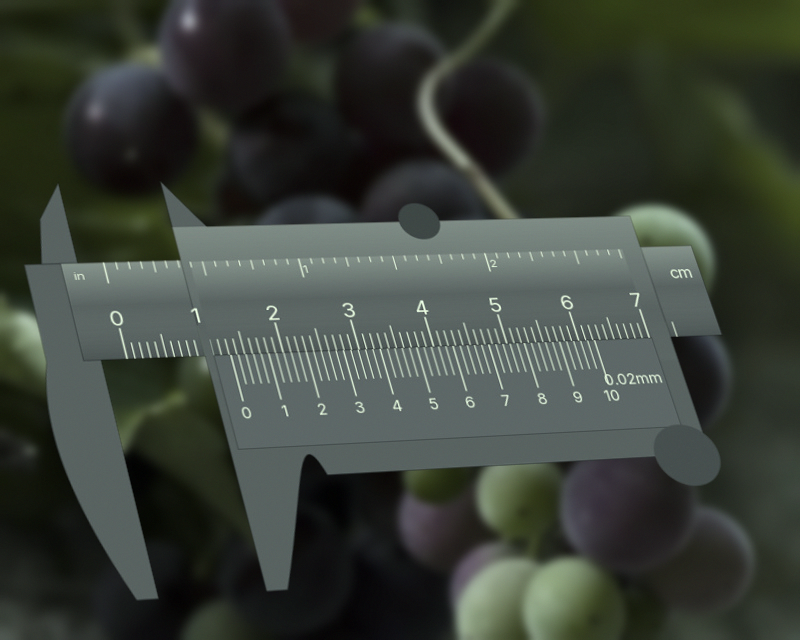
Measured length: 13.2 mm
